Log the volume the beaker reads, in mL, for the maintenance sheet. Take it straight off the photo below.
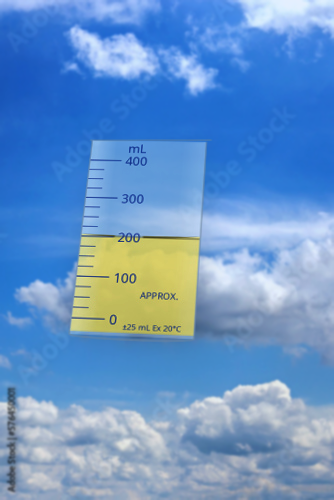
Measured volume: 200 mL
